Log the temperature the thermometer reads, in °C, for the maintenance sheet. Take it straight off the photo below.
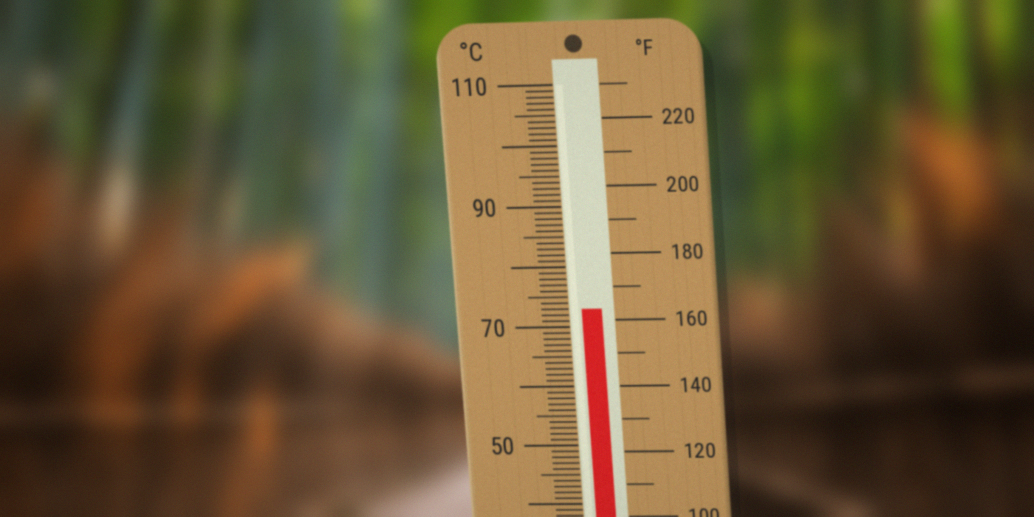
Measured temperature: 73 °C
